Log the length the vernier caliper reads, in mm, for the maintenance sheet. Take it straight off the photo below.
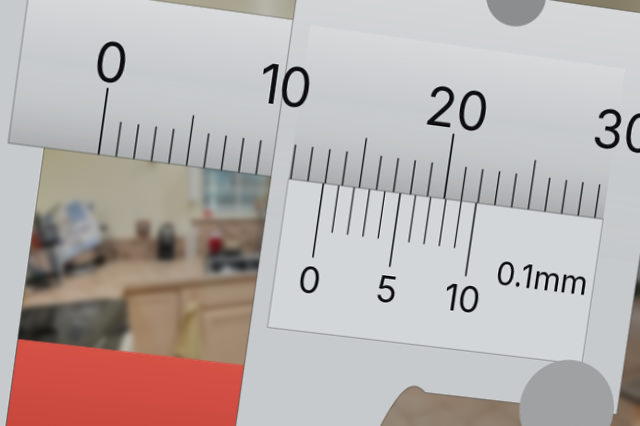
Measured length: 12.9 mm
